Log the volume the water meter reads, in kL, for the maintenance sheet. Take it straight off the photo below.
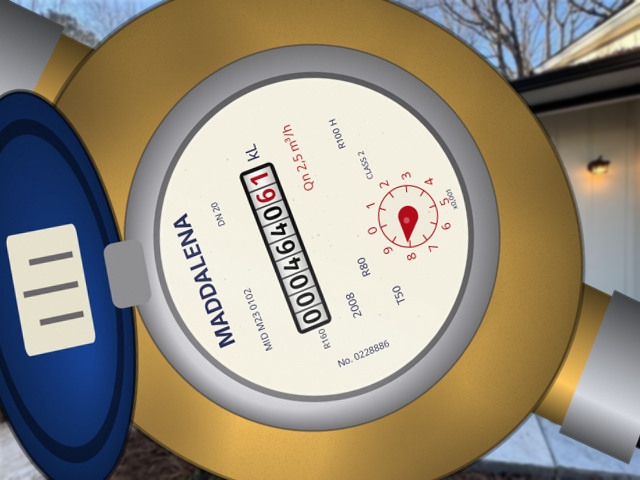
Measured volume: 4640.618 kL
